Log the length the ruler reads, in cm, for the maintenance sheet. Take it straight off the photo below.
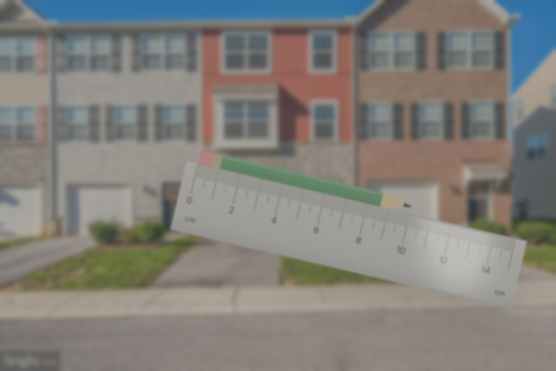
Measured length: 10 cm
